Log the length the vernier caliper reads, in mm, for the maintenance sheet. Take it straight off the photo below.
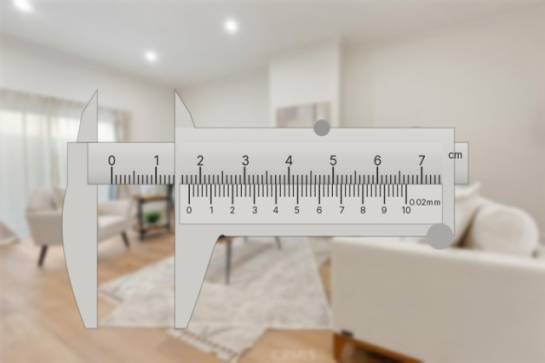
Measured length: 17.5 mm
